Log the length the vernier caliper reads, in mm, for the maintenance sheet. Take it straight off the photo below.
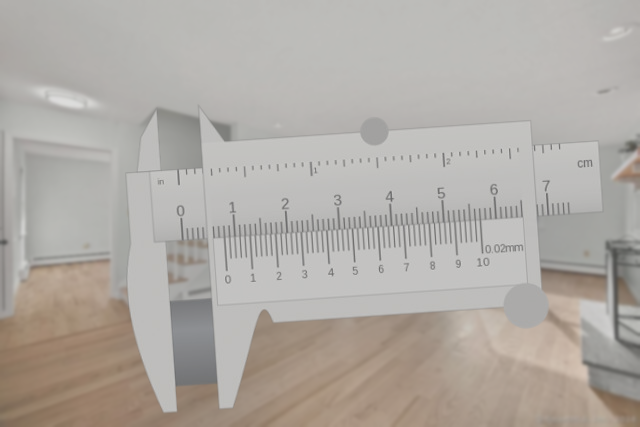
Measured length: 8.0 mm
